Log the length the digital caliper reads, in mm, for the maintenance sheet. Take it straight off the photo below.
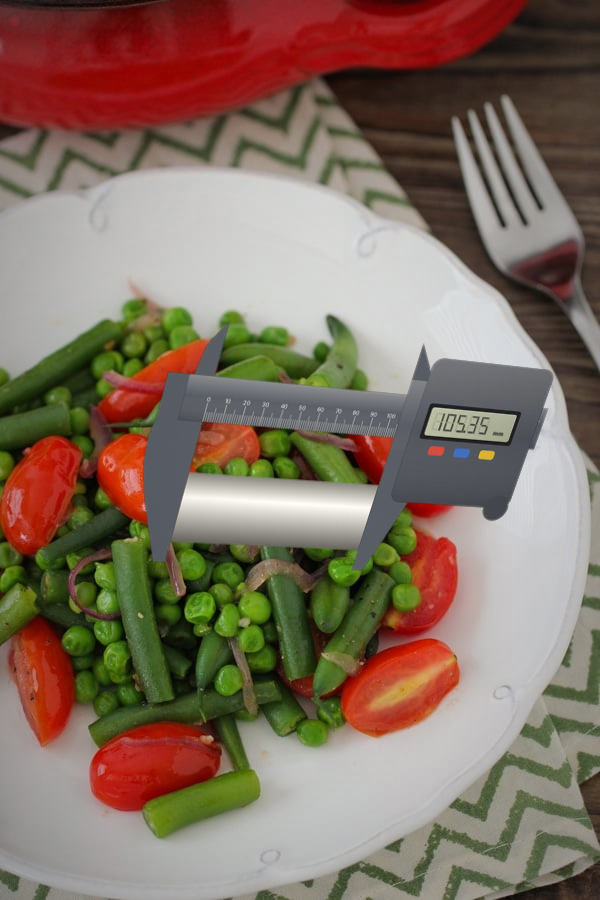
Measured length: 105.35 mm
